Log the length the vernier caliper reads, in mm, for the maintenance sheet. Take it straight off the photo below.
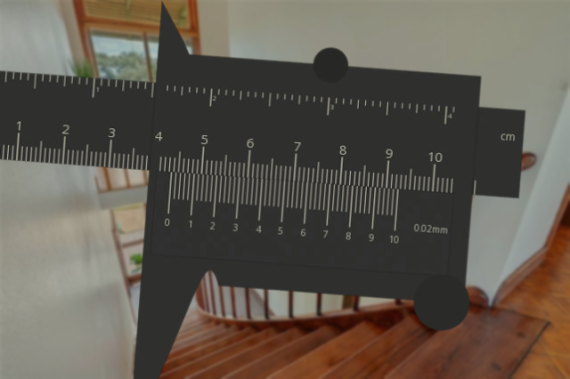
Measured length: 43.5 mm
